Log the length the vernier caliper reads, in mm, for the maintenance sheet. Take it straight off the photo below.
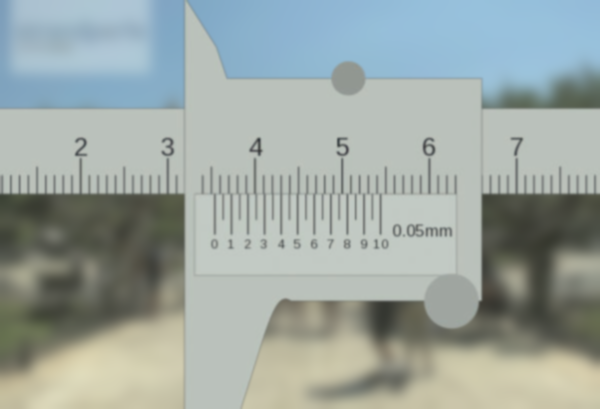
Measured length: 35.4 mm
